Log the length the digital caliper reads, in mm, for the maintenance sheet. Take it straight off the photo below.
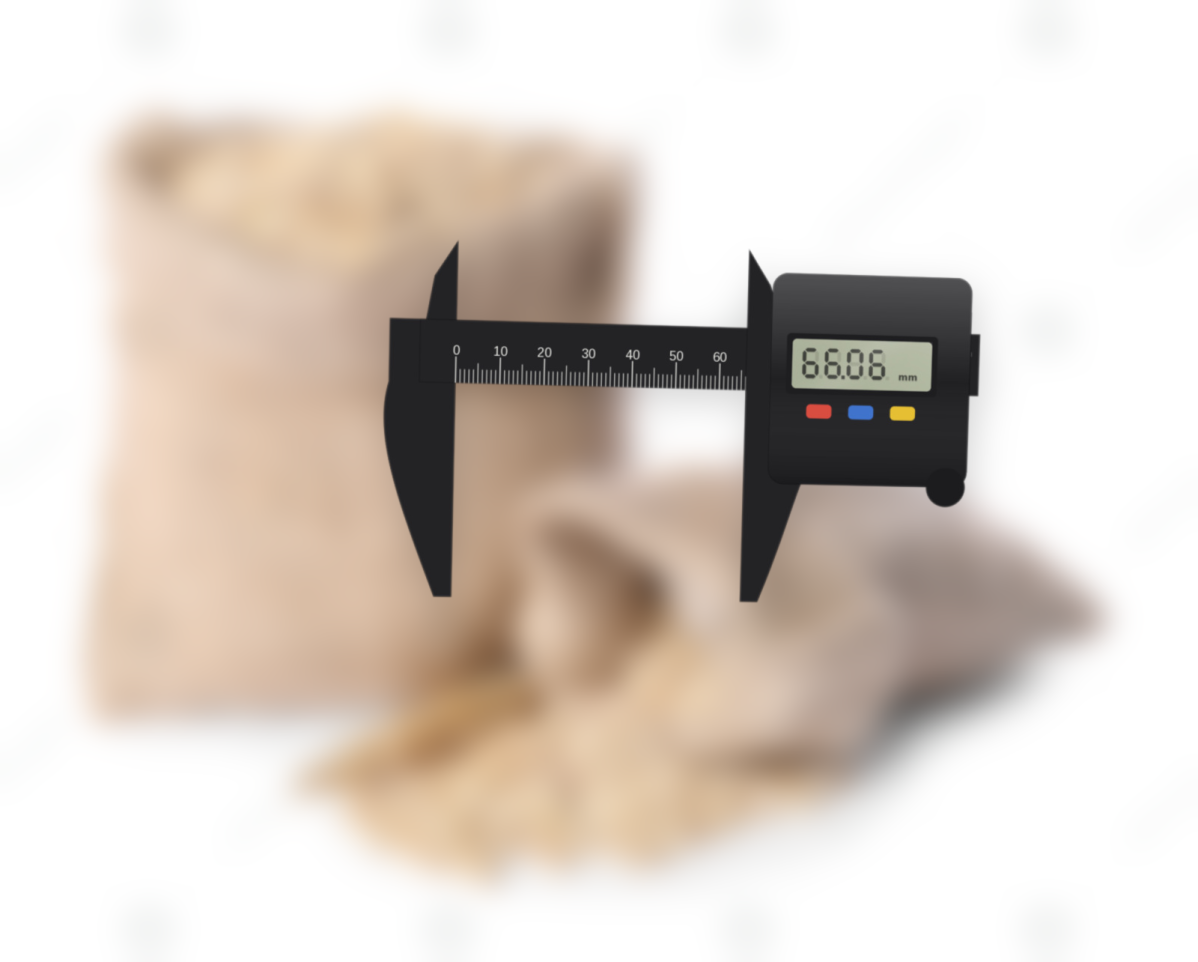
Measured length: 66.06 mm
